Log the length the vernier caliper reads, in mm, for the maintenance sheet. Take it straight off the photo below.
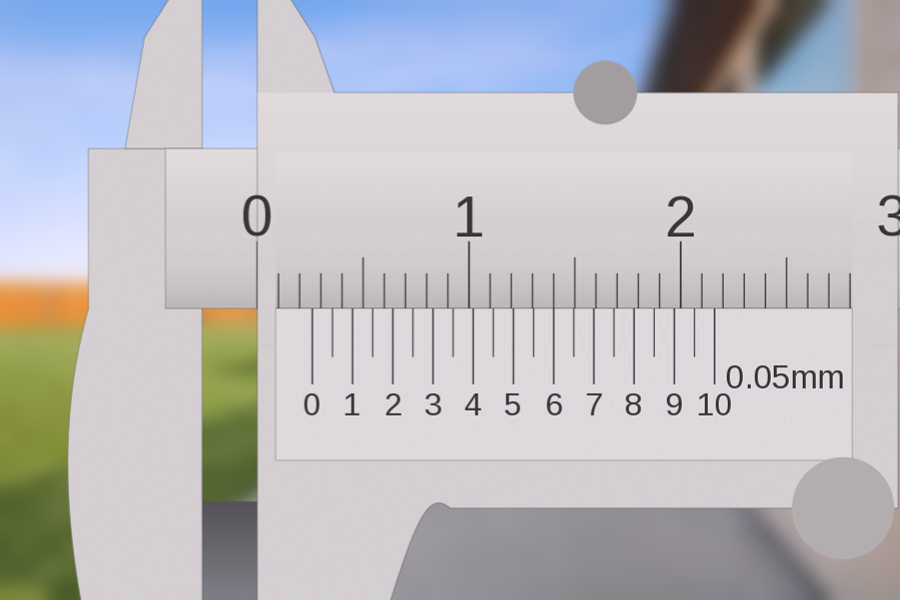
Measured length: 2.6 mm
